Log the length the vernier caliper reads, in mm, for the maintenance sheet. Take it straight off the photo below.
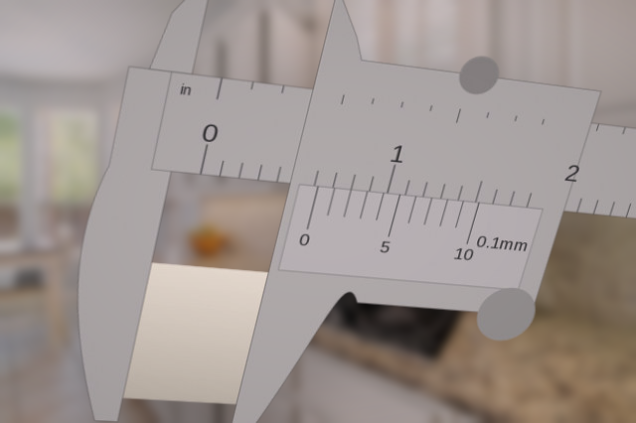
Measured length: 6.2 mm
